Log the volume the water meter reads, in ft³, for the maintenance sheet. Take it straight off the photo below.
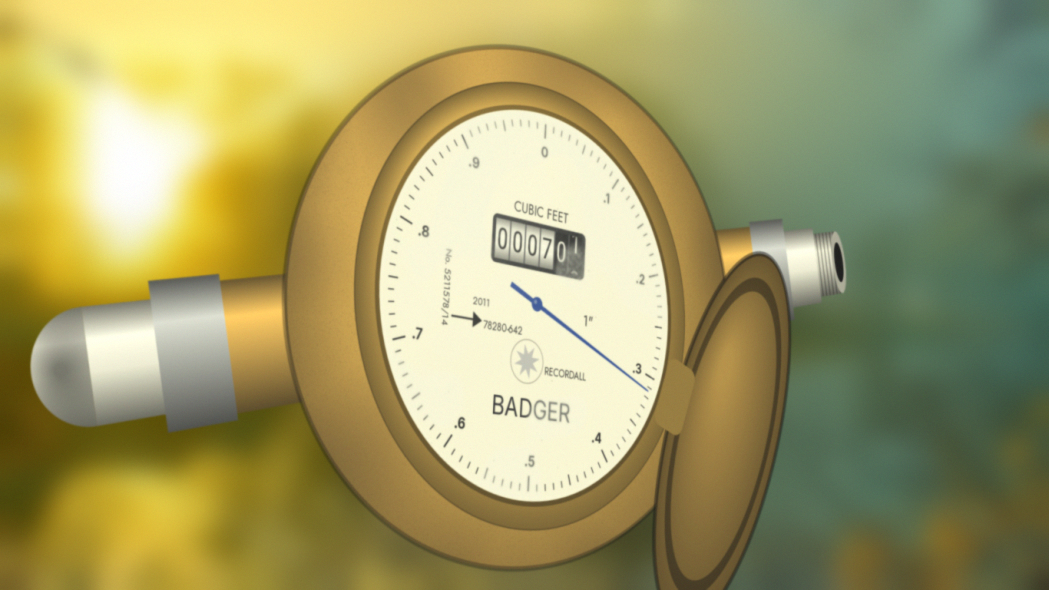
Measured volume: 701.31 ft³
